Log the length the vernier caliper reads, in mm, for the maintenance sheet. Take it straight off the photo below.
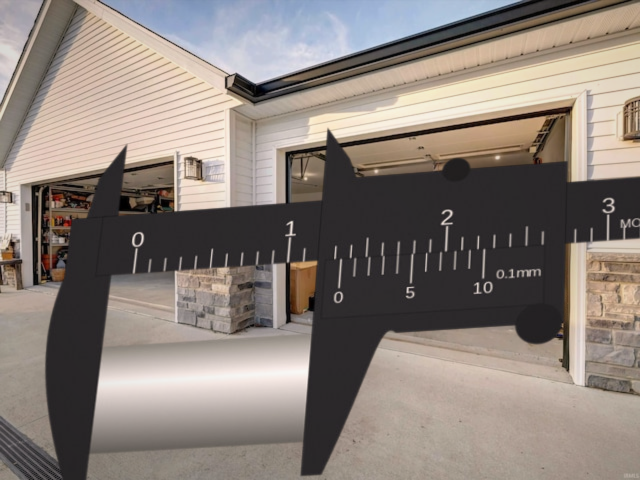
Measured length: 13.4 mm
